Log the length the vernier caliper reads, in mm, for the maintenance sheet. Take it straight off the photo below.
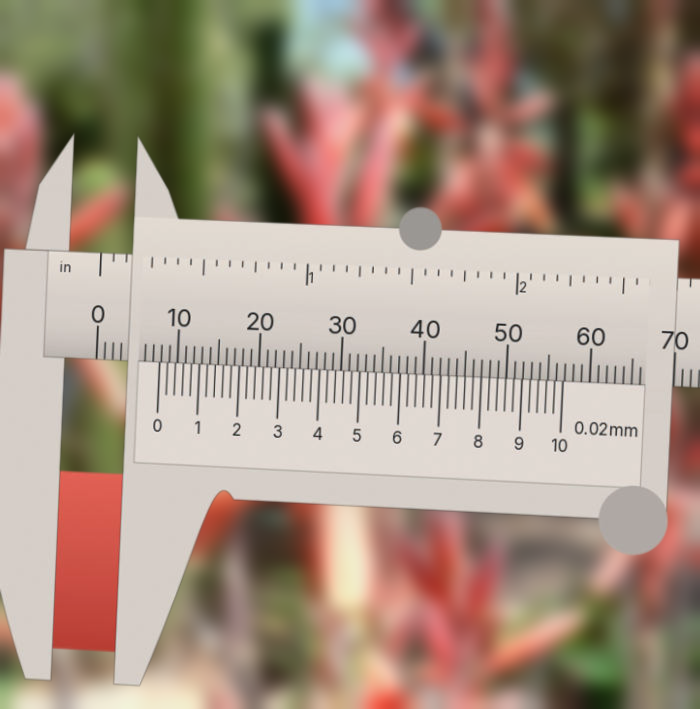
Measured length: 7.8 mm
